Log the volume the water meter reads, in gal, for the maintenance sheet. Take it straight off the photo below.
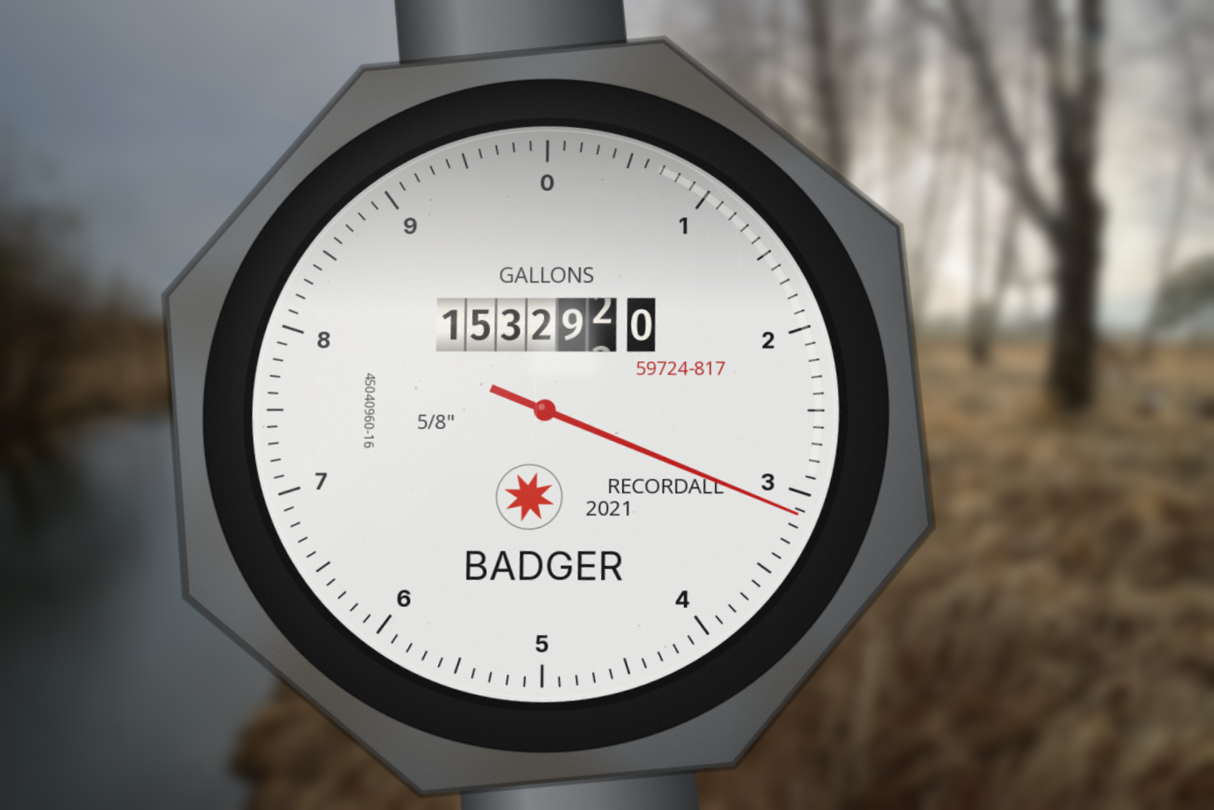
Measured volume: 1532923.1 gal
